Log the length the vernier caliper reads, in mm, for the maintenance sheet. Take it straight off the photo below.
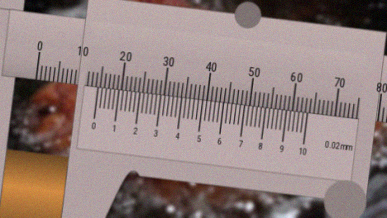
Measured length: 14.5 mm
